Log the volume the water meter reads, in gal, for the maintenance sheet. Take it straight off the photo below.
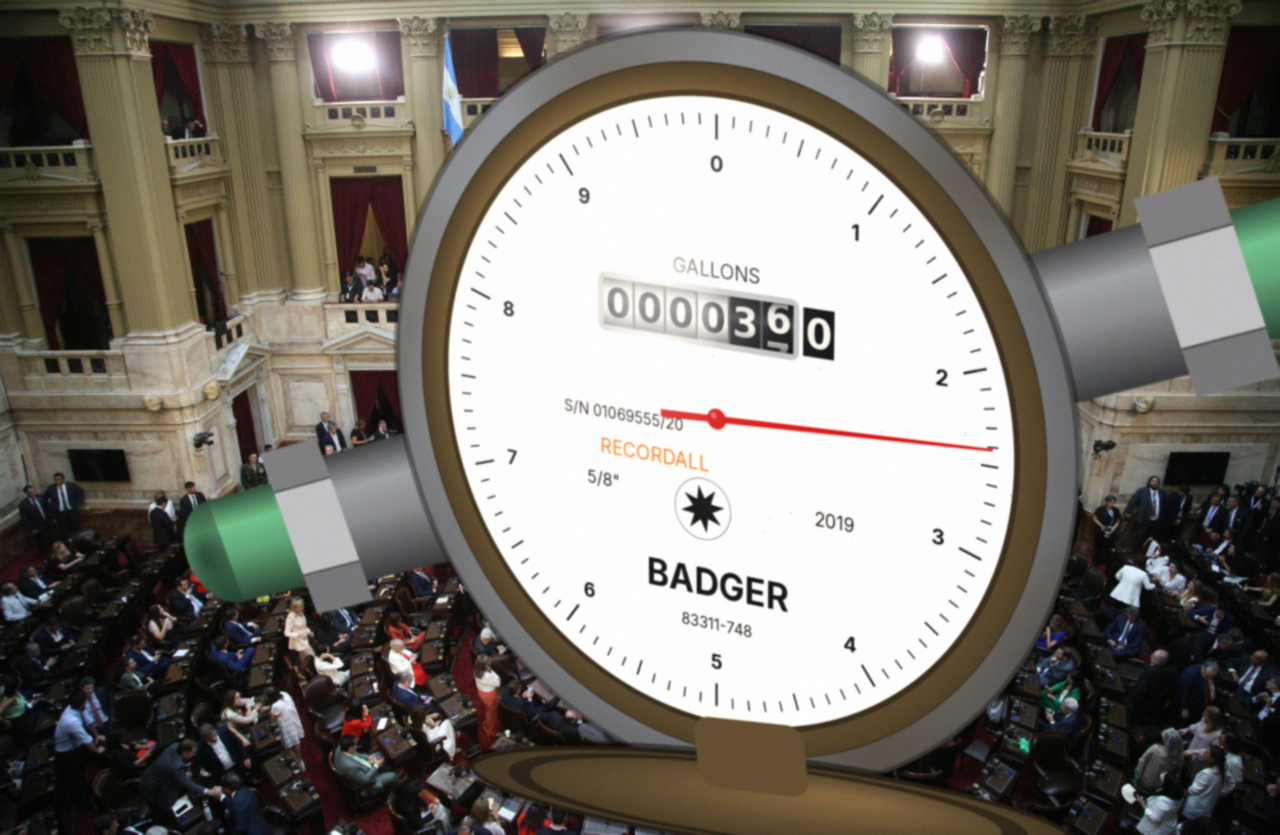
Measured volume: 362.4 gal
